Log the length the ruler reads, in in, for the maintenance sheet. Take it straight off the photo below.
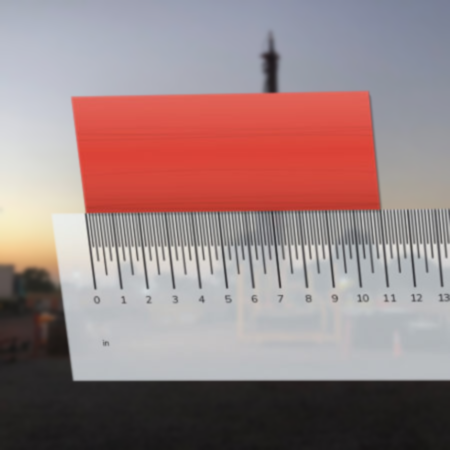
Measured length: 11 in
